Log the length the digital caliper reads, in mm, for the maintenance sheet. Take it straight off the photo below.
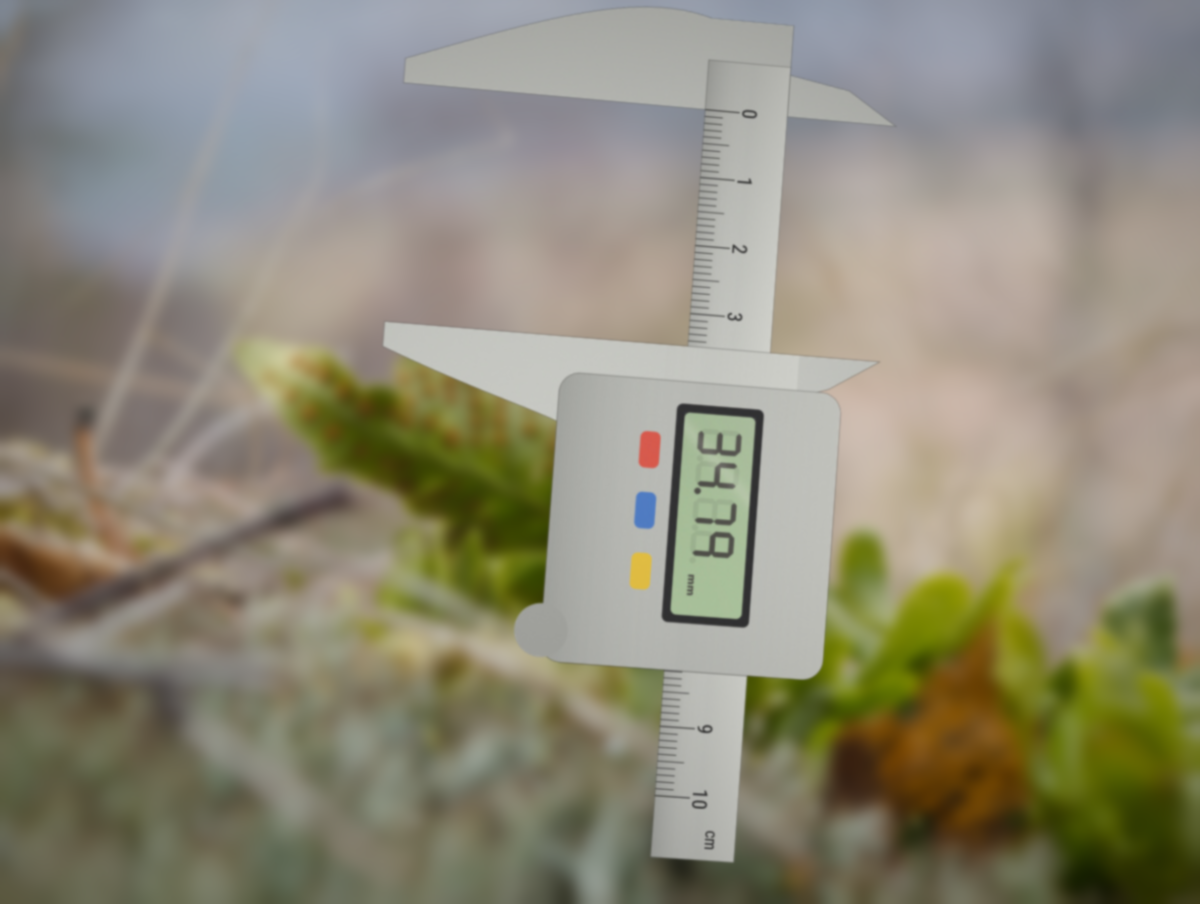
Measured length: 34.79 mm
